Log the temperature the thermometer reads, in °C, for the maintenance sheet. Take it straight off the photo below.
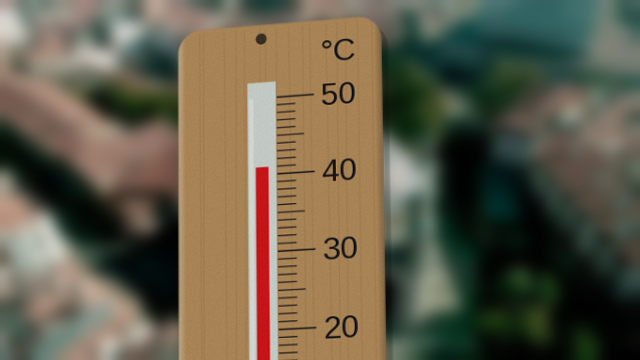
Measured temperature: 41 °C
